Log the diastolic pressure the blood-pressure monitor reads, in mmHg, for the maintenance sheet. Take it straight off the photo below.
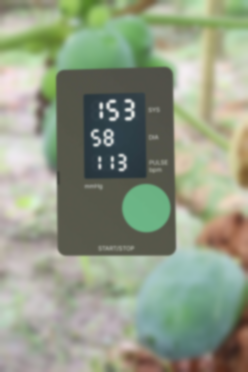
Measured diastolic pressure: 58 mmHg
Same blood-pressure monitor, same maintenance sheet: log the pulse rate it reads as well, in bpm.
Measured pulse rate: 113 bpm
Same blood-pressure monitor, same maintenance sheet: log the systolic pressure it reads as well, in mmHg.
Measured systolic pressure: 153 mmHg
